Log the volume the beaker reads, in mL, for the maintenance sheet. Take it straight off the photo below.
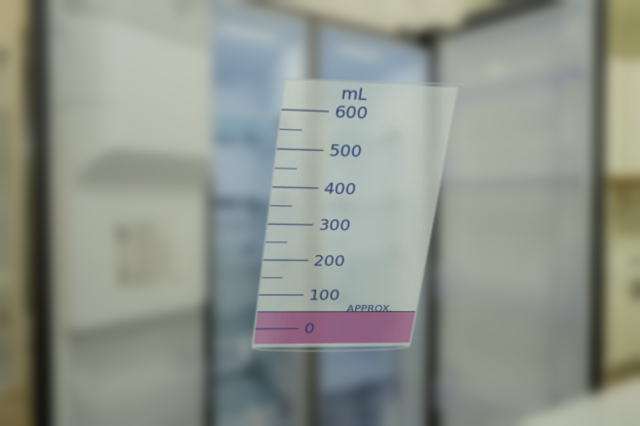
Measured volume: 50 mL
